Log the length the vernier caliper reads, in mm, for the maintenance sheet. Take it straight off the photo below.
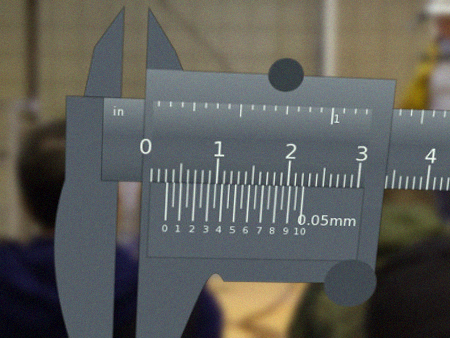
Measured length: 3.2 mm
